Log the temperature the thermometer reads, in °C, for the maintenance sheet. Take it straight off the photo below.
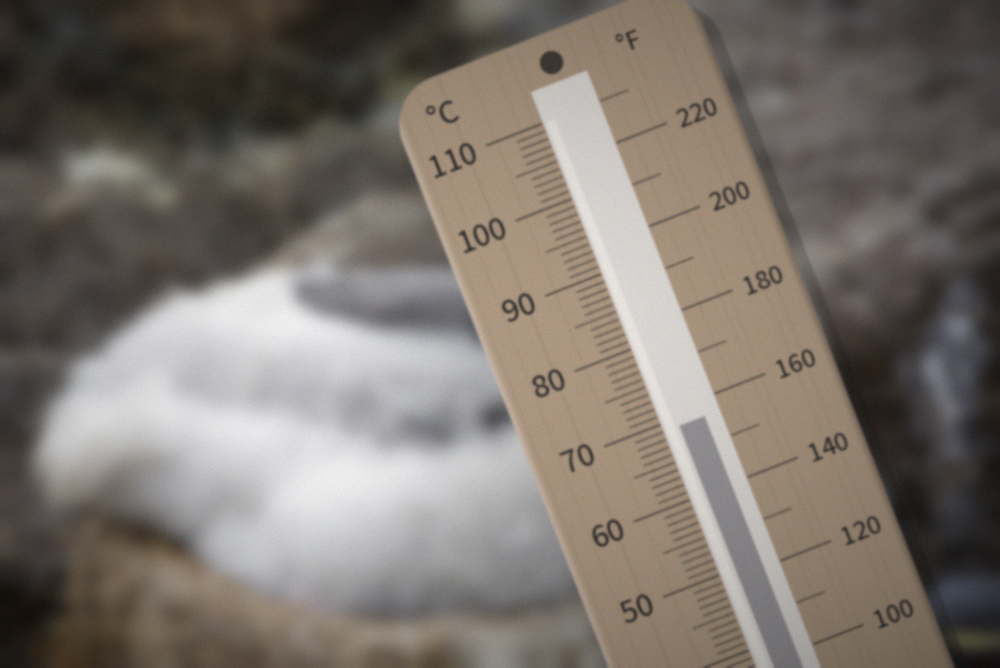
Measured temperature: 69 °C
